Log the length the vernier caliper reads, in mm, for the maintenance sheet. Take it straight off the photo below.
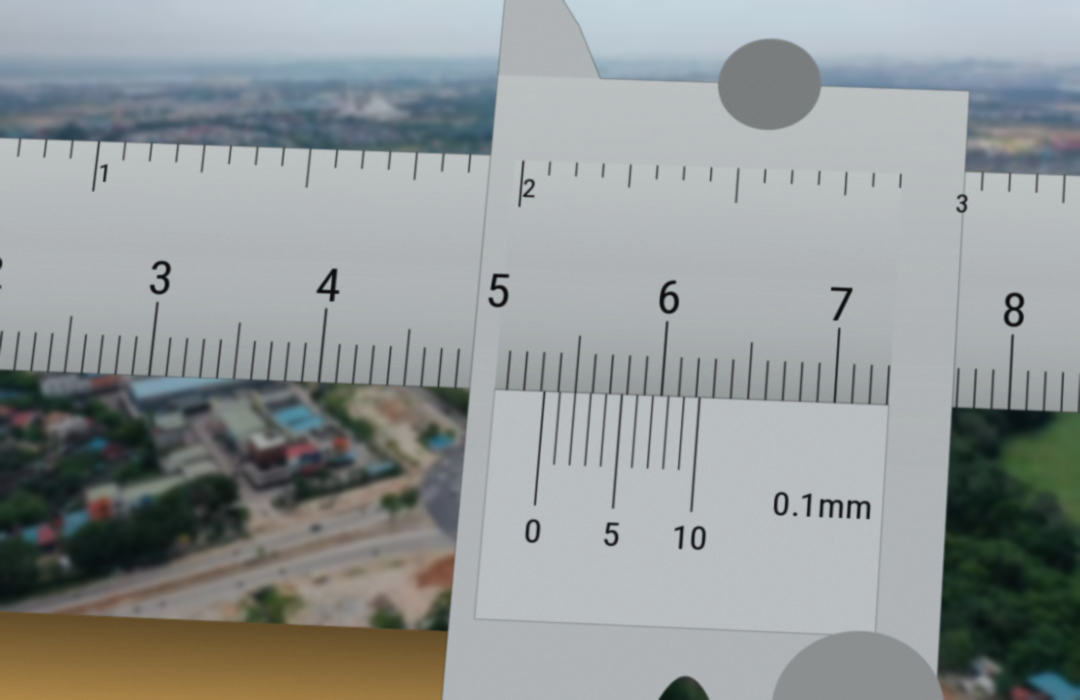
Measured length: 53.2 mm
